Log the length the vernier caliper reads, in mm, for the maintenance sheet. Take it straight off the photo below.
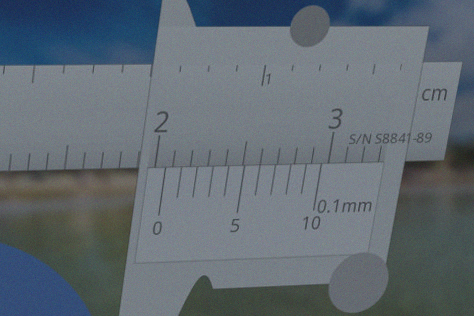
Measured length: 20.6 mm
